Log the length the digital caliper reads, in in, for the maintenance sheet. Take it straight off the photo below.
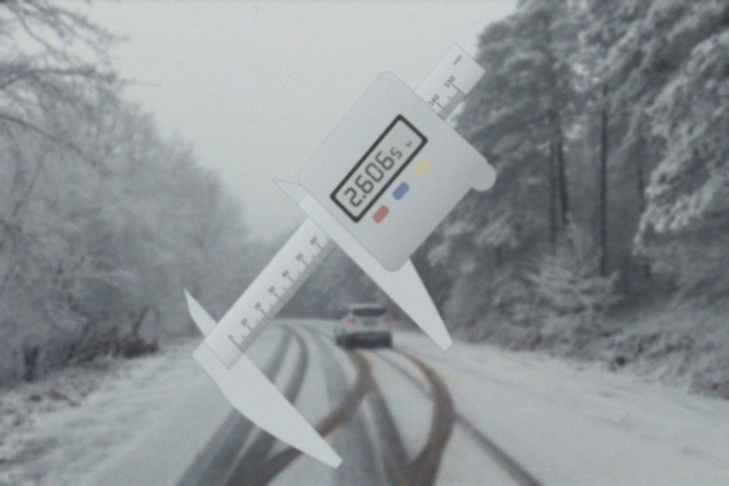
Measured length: 2.6065 in
